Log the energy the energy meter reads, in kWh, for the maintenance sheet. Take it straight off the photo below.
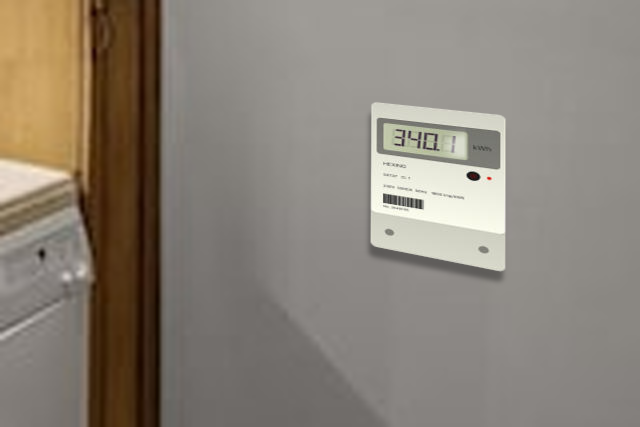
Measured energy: 340.1 kWh
